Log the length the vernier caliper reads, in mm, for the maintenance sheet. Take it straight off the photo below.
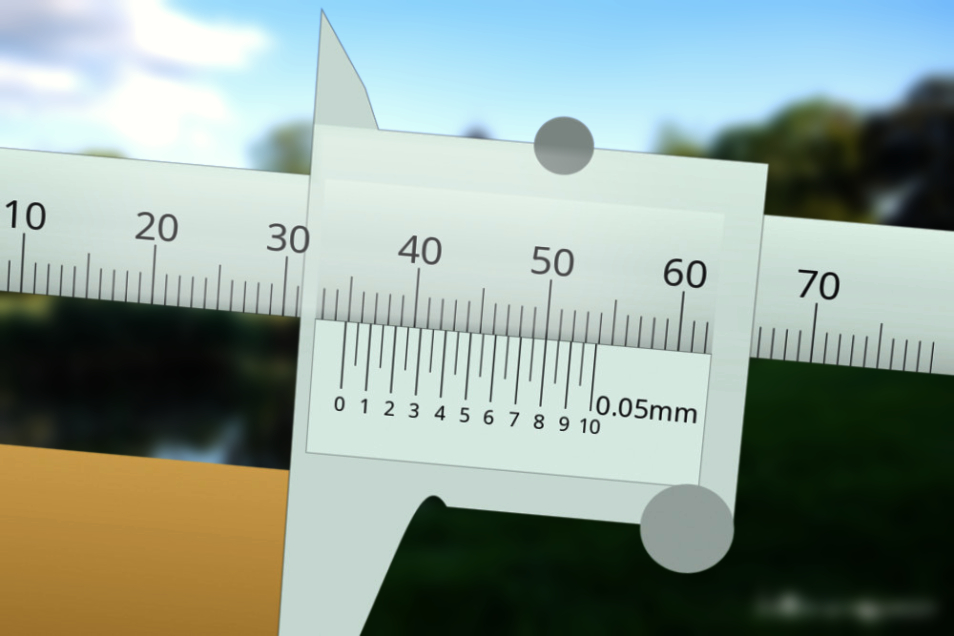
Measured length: 34.8 mm
